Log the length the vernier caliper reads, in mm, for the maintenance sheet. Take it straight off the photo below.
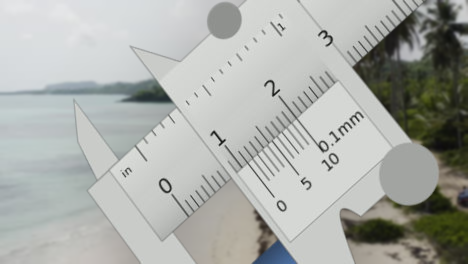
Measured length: 11.0 mm
